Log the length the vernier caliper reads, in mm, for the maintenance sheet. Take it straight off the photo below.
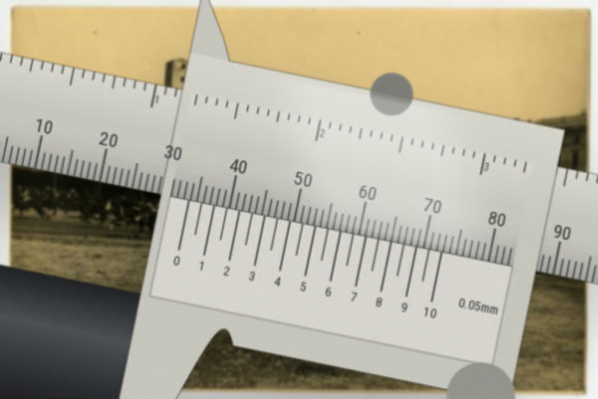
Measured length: 33.8 mm
